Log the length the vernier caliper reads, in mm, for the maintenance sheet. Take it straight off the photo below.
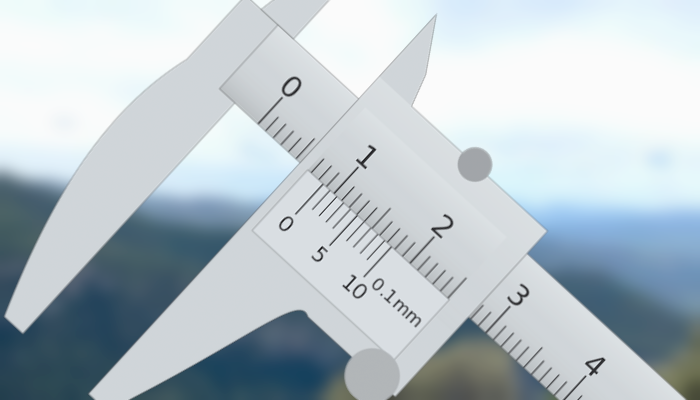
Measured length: 8.6 mm
